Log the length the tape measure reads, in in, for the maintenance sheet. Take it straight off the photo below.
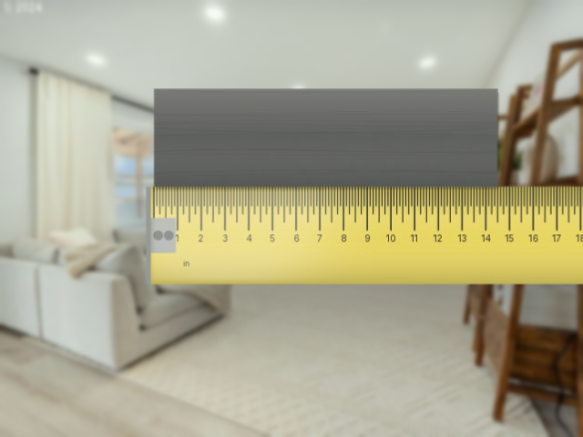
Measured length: 14.5 in
